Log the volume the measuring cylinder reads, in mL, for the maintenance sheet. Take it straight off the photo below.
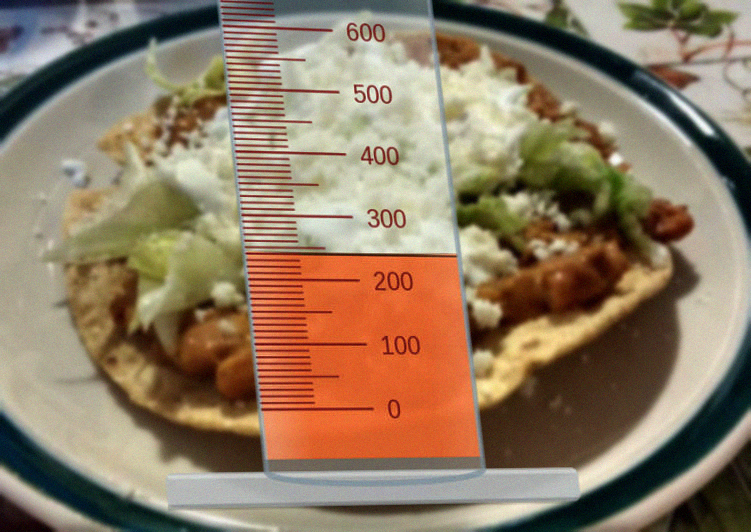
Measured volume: 240 mL
